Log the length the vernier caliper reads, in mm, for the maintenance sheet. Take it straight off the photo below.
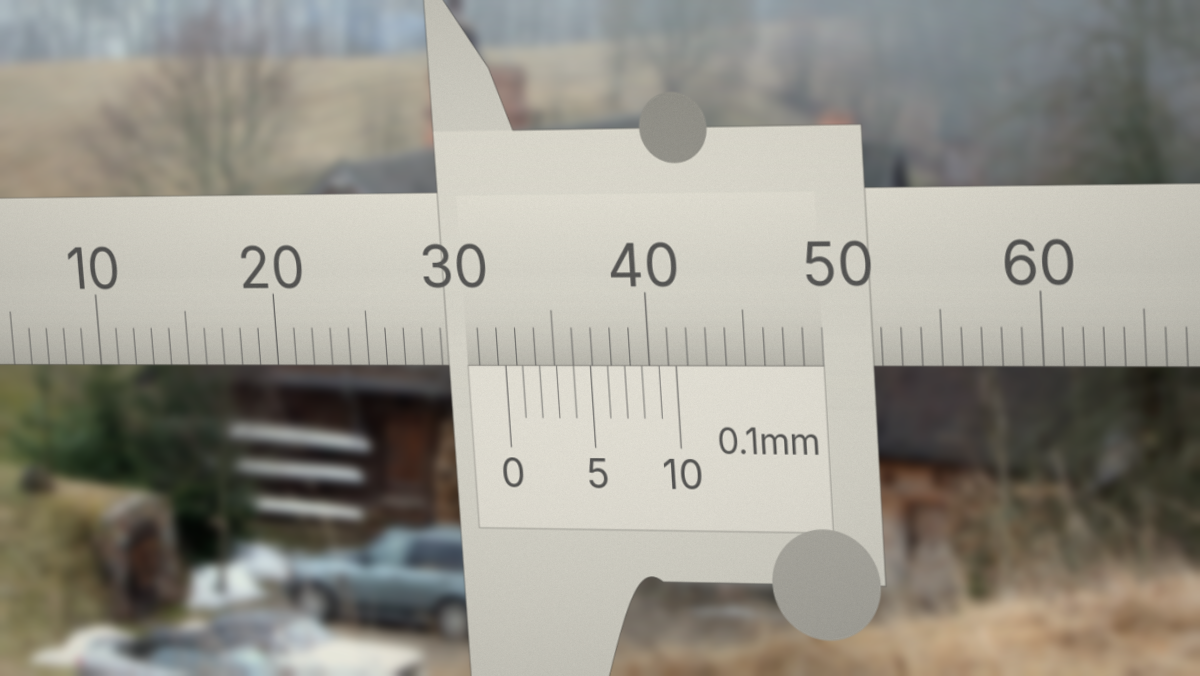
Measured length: 32.4 mm
